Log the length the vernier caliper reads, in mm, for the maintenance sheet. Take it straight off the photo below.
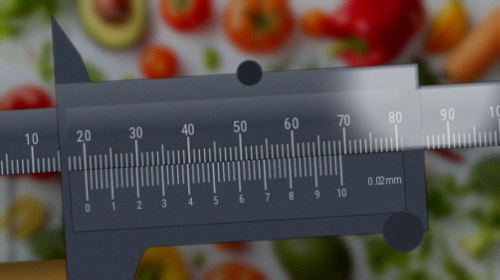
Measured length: 20.0 mm
